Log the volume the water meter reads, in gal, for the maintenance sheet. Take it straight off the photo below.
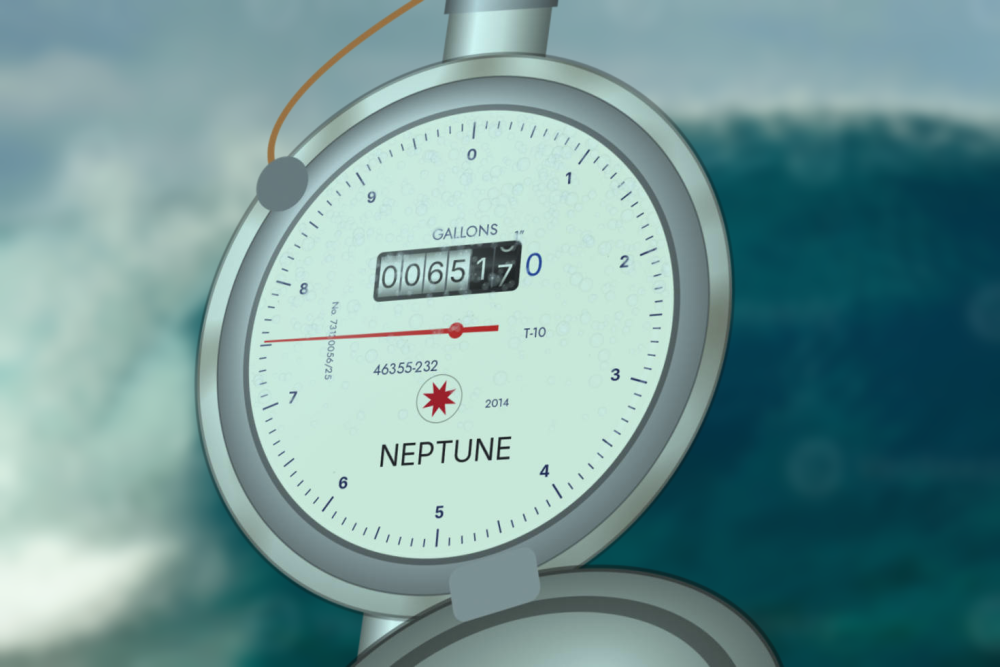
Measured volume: 65167.5 gal
